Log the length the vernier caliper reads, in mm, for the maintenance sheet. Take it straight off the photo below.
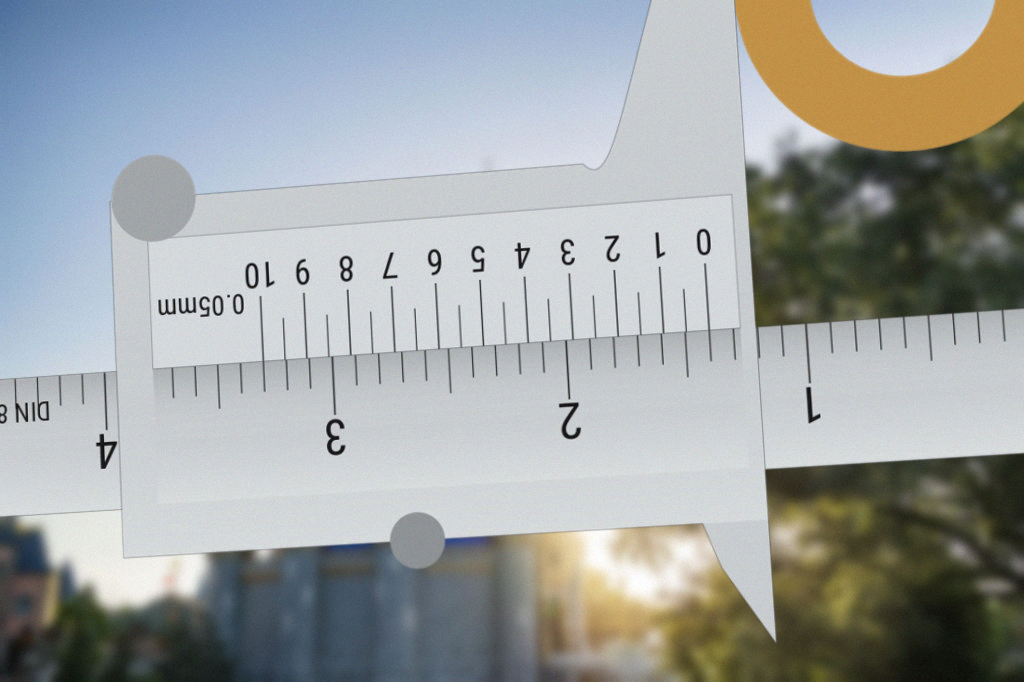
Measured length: 14.0 mm
